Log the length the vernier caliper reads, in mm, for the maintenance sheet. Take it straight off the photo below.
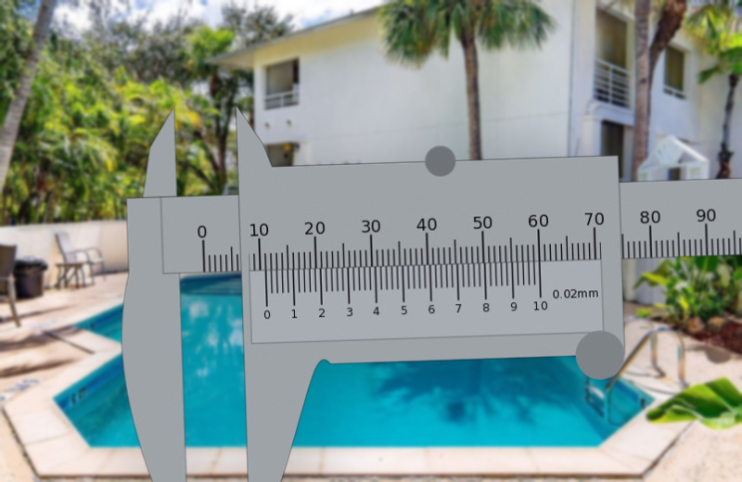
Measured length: 11.0 mm
